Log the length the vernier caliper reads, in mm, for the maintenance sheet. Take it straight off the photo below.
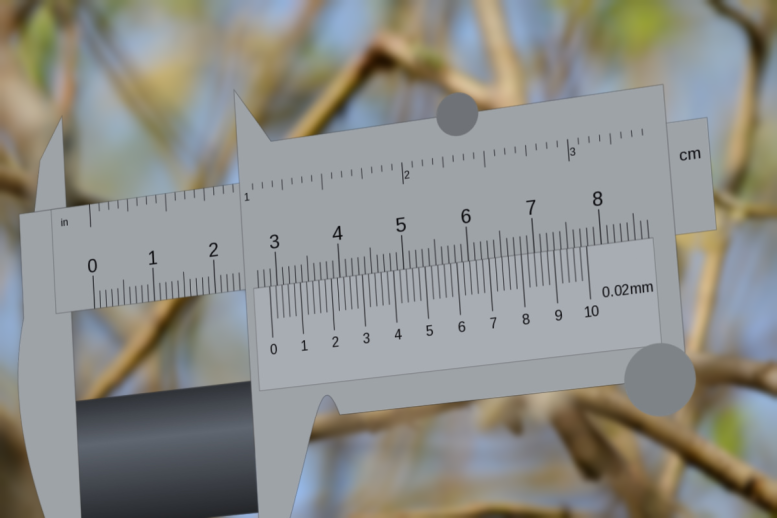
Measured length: 28.8 mm
